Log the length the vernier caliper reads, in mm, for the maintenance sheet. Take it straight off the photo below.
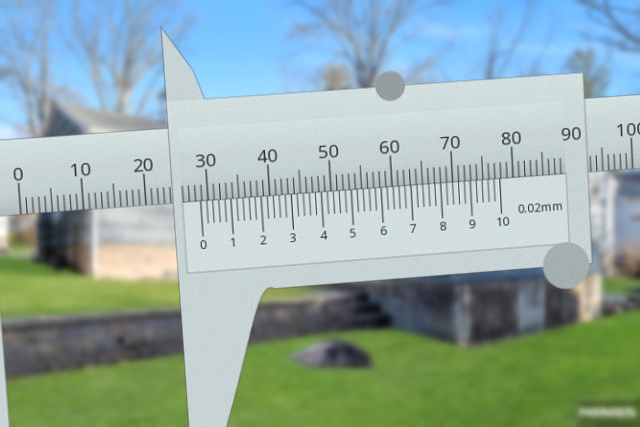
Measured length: 28.8 mm
